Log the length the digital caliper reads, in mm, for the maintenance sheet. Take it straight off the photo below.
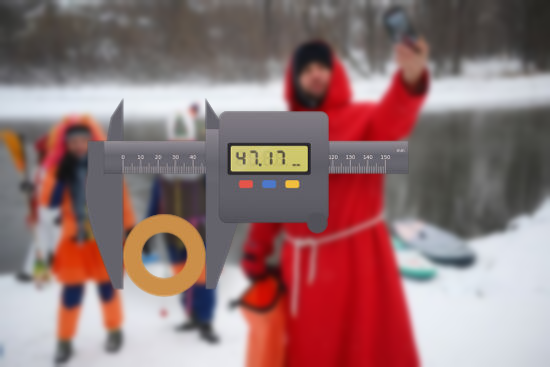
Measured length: 47.17 mm
